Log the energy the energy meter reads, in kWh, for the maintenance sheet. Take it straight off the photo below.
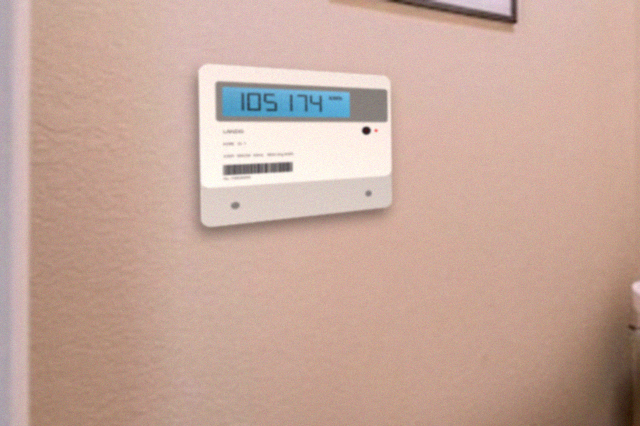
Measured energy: 105174 kWh
